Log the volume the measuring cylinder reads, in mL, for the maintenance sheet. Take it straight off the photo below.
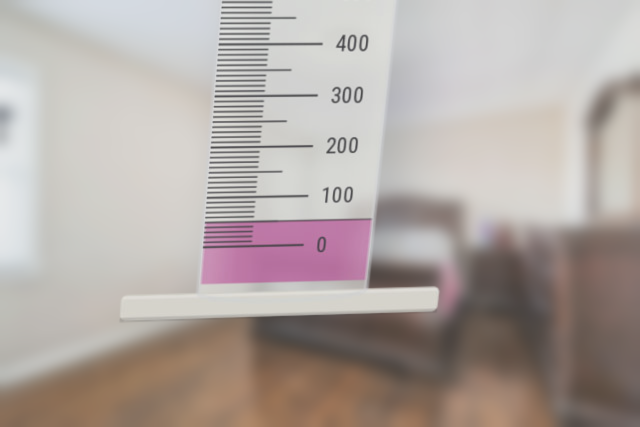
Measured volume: 50 mL
